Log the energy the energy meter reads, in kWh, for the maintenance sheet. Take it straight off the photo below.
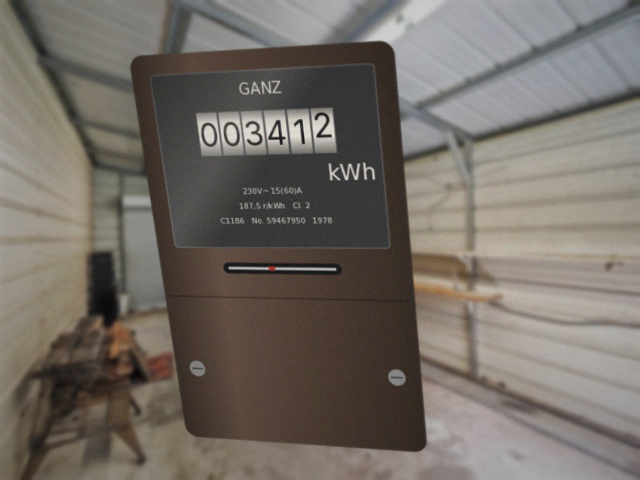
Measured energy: 3412 kWh
